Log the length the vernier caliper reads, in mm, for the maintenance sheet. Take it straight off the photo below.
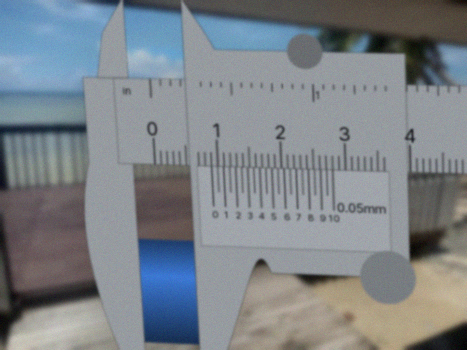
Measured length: 9.0 mm
